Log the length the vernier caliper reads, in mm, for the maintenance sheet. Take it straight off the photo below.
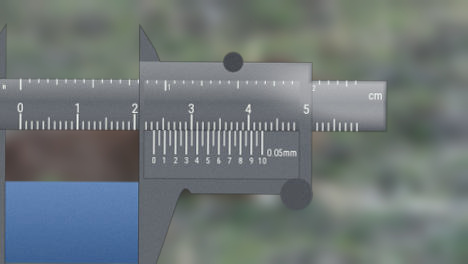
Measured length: 23.4 mm
